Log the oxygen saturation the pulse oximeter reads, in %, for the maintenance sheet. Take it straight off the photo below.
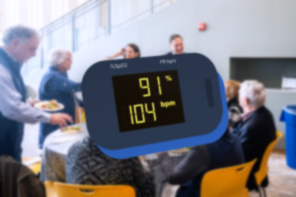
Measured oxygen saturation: 91 %
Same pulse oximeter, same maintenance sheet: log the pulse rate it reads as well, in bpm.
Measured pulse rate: 104 bpm
